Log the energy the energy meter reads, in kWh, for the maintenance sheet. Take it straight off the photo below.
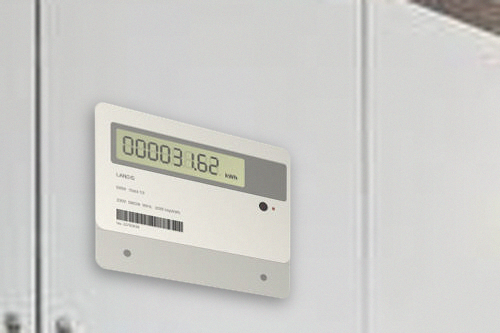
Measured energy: 31.62 kWh
